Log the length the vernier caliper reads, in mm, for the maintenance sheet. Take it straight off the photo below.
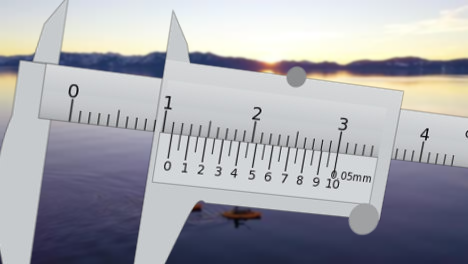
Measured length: 11.0 mm
